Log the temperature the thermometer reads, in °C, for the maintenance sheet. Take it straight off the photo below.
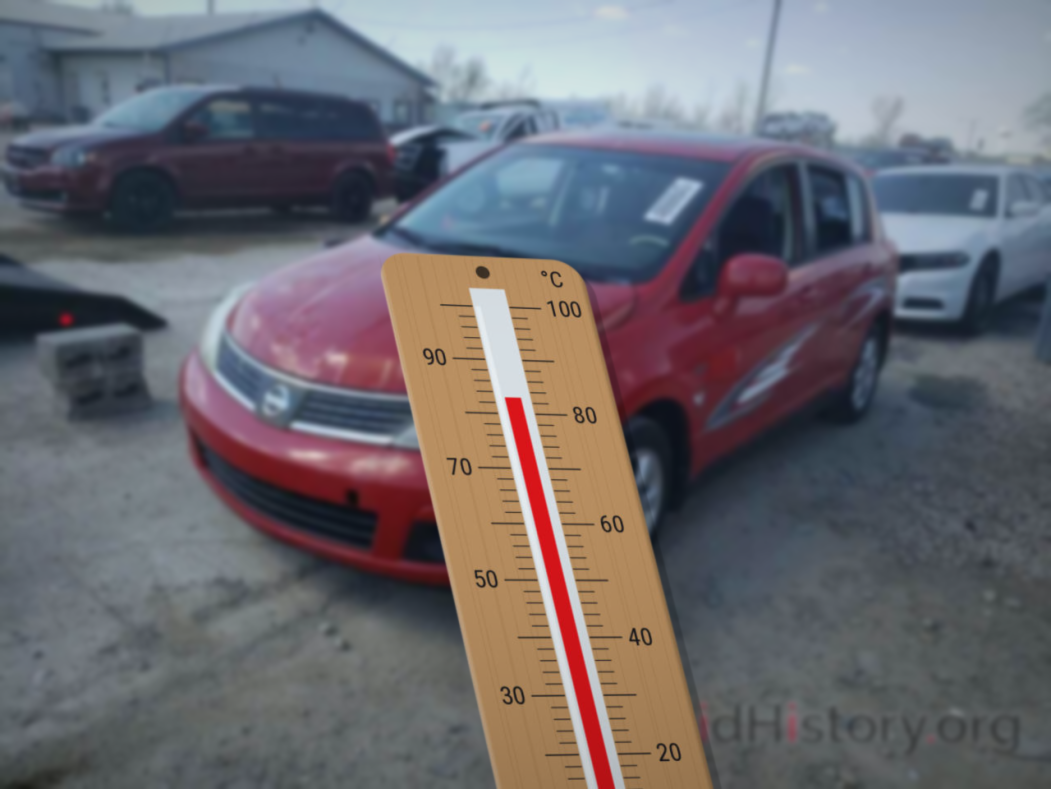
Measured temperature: 83 °C
